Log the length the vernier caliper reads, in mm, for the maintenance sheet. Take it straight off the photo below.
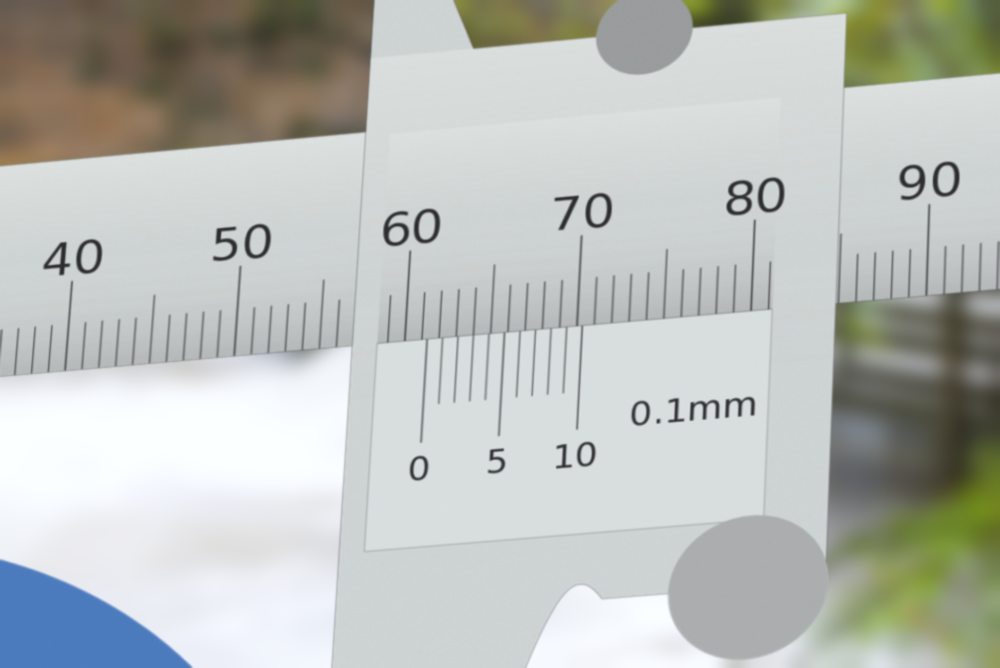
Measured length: 61.3 mm
